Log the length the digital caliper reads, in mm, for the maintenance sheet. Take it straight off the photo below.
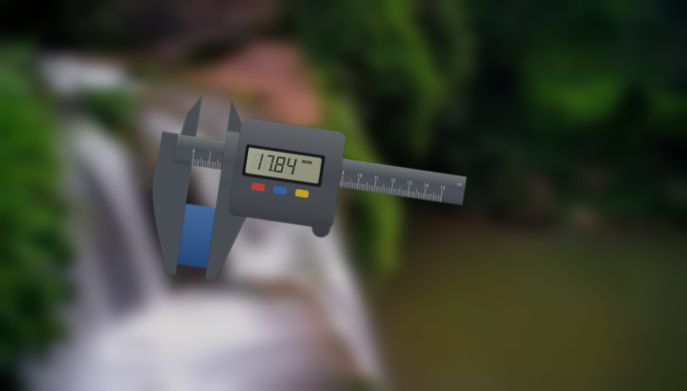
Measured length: 17.84 mm
